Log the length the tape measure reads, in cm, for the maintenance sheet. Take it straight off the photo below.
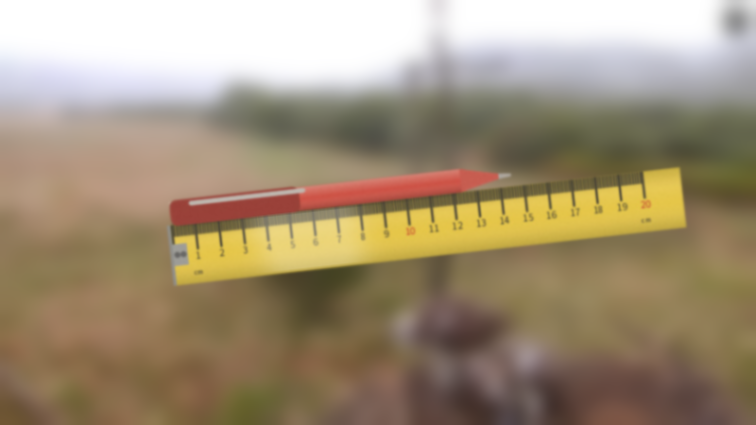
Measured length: 14.5 cm
